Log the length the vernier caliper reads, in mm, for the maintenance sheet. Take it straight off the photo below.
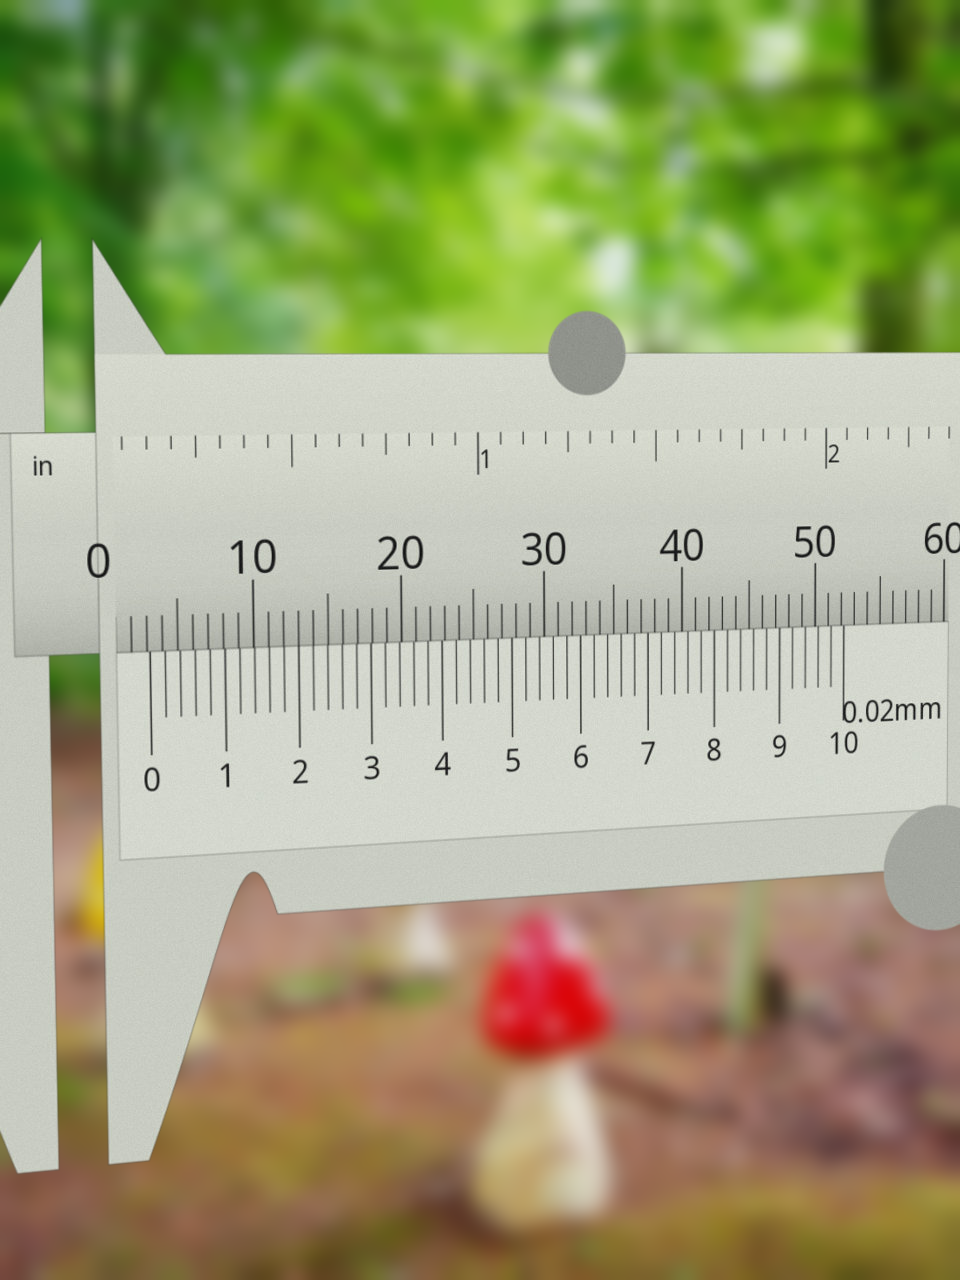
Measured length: 3.2 mm
